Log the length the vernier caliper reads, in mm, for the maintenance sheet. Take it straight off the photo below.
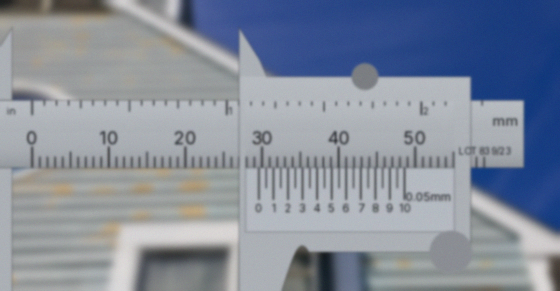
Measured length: 29.6 mm
